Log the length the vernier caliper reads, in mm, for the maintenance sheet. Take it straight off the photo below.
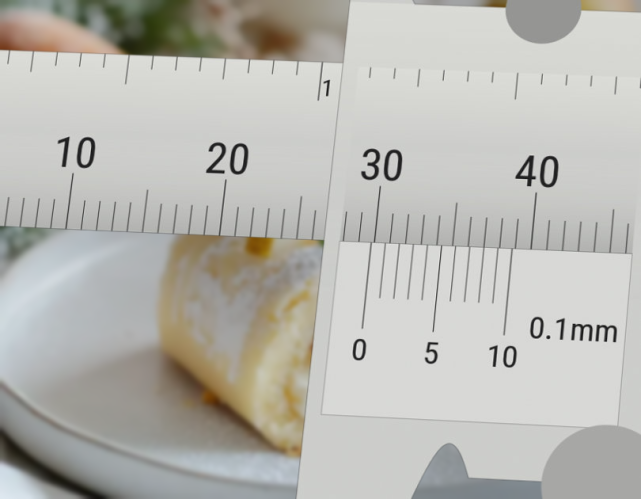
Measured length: 29.8 mm
